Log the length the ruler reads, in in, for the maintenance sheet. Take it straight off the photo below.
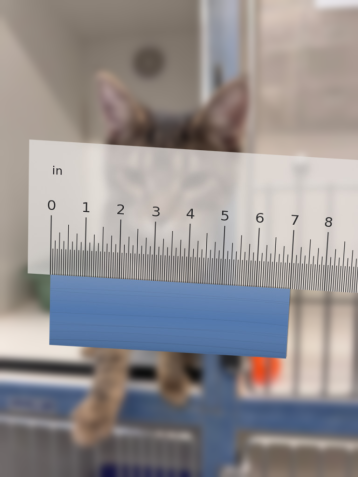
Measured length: 7 in
